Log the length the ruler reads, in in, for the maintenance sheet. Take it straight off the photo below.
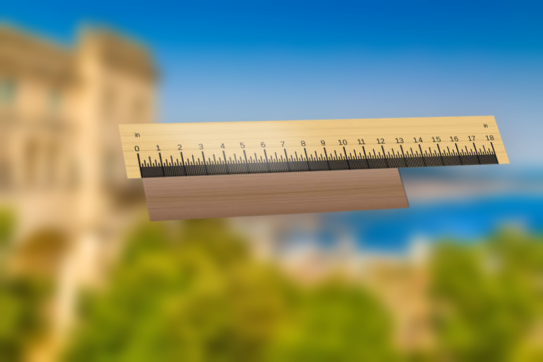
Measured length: 12.5 in
